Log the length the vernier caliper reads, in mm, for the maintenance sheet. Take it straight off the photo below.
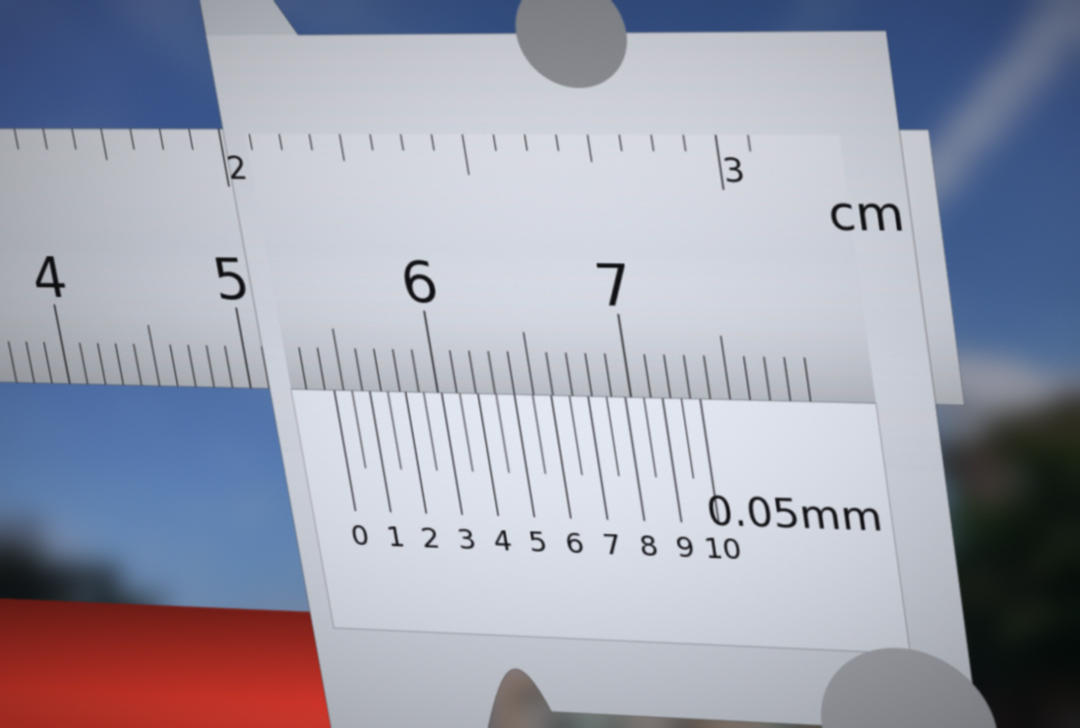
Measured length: 54.5 mm
